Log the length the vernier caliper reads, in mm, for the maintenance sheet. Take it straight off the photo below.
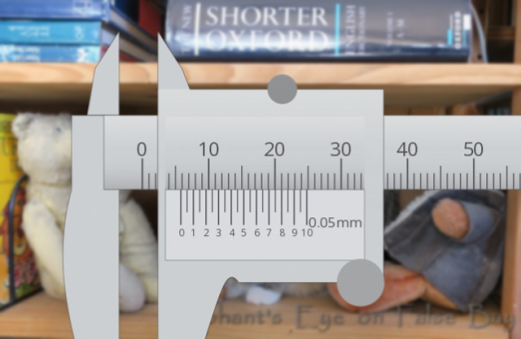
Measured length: 5.8 mm
